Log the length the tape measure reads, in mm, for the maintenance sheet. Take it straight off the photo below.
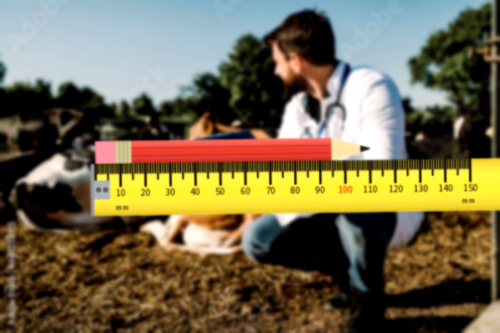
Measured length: 110 mm
